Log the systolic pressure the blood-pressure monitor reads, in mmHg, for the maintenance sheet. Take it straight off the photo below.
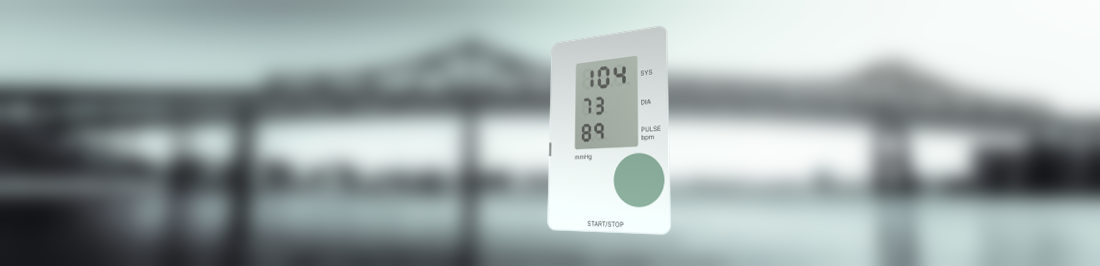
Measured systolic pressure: 104 mmHg
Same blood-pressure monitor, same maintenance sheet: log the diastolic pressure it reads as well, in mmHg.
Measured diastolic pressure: 73 mmHg
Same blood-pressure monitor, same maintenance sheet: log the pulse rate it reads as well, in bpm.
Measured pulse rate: 89 bpm
